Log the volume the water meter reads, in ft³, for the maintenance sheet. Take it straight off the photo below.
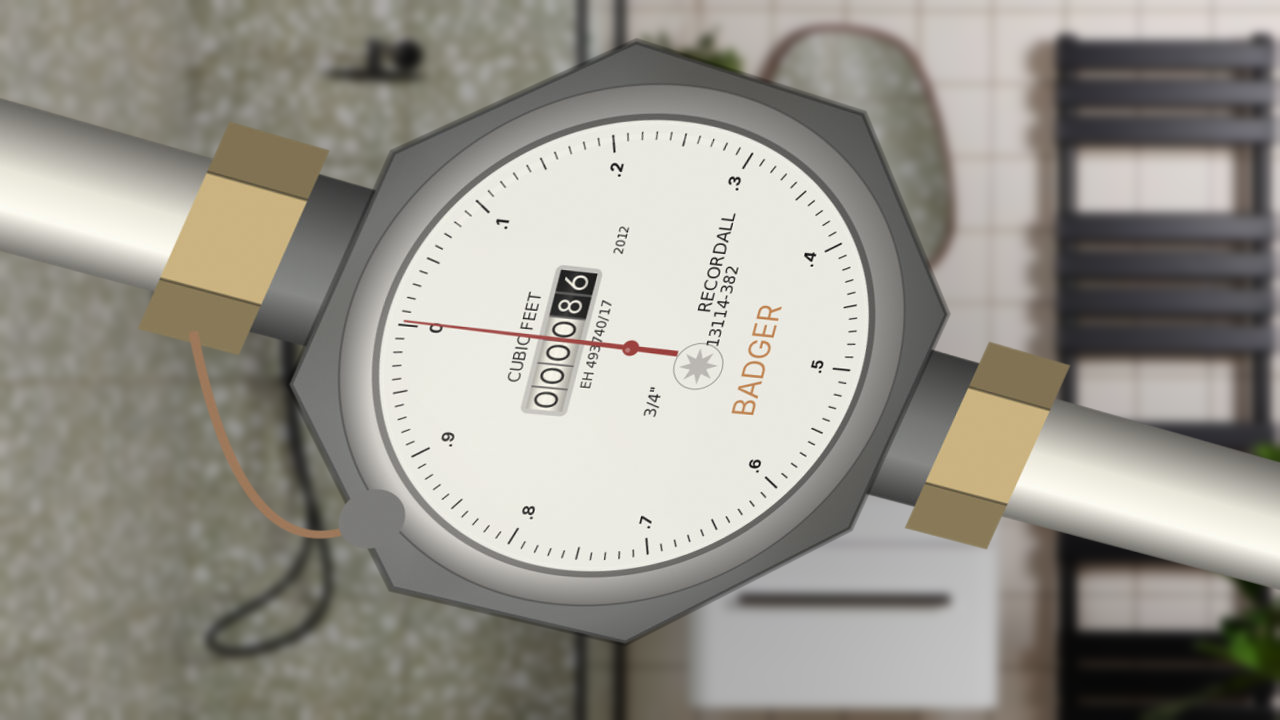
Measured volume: 86.00 ft³
